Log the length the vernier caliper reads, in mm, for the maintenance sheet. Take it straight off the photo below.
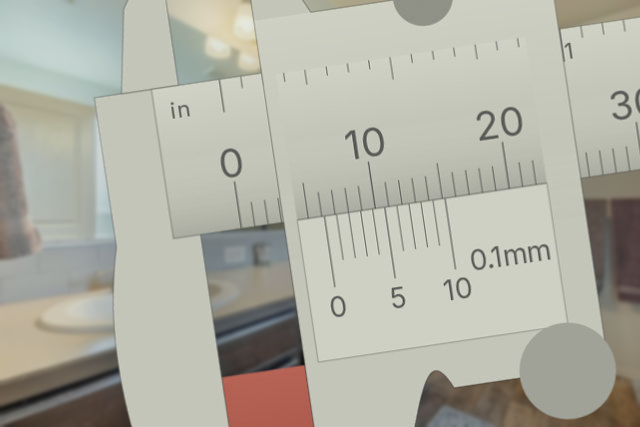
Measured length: 6.2 mm
